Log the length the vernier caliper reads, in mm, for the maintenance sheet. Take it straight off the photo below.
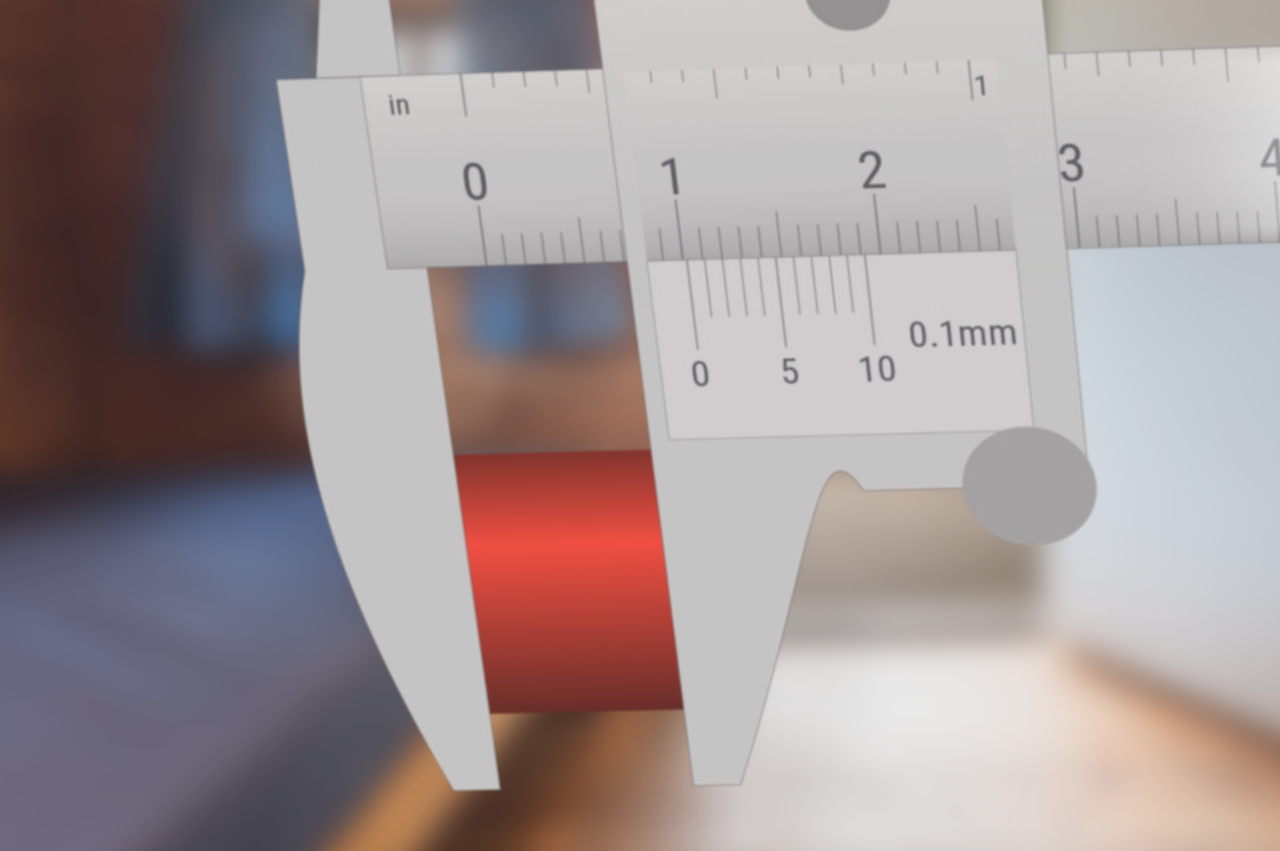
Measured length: 10.2 mm
